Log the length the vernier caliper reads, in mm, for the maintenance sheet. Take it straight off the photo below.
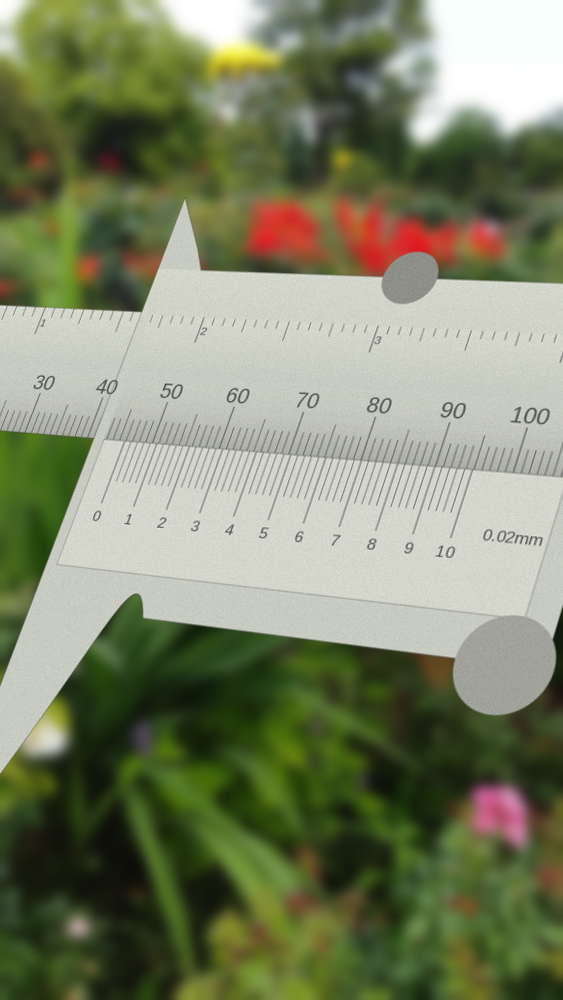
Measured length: 45.8 mm
